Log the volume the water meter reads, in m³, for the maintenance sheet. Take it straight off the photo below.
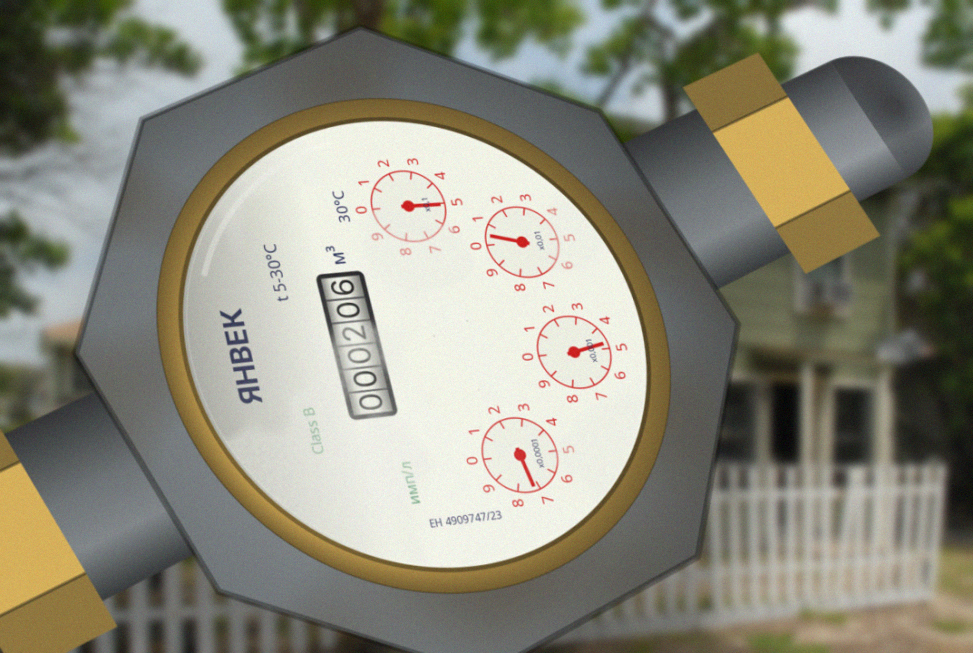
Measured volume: 206.5047 m³
